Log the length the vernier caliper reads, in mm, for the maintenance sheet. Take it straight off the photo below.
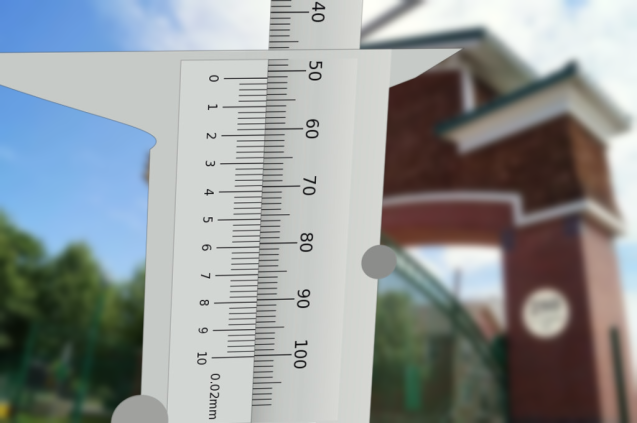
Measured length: 51.2 mm
